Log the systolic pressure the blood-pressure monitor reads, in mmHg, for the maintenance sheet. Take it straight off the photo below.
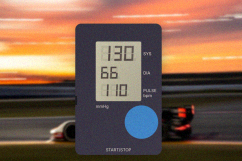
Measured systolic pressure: 130 mmHg
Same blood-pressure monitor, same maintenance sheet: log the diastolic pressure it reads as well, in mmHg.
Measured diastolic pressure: 66 mmHg
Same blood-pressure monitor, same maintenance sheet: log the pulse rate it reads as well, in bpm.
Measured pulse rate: 110 bpm
